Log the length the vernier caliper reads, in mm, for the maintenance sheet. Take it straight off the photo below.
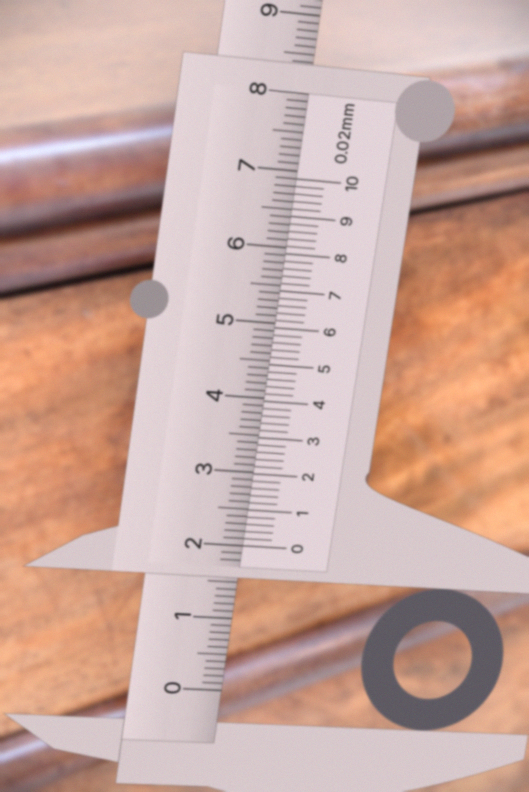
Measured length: 20.0 mm
